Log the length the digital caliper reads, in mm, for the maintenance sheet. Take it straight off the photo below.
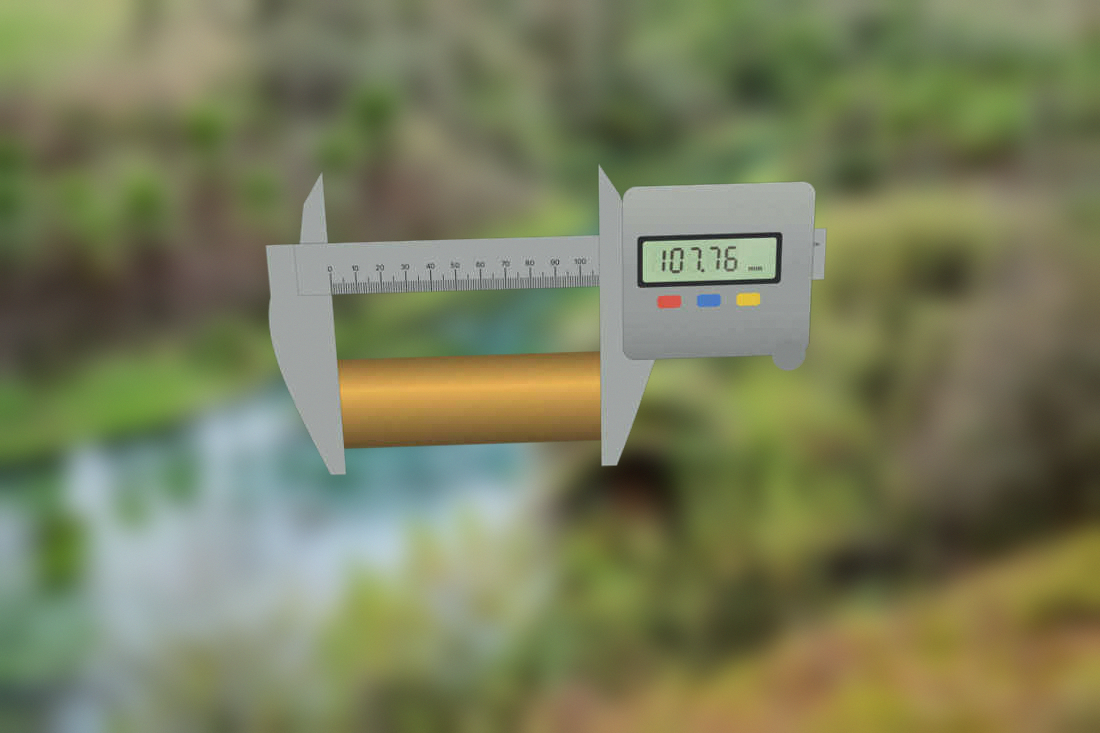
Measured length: 107.76 mm
